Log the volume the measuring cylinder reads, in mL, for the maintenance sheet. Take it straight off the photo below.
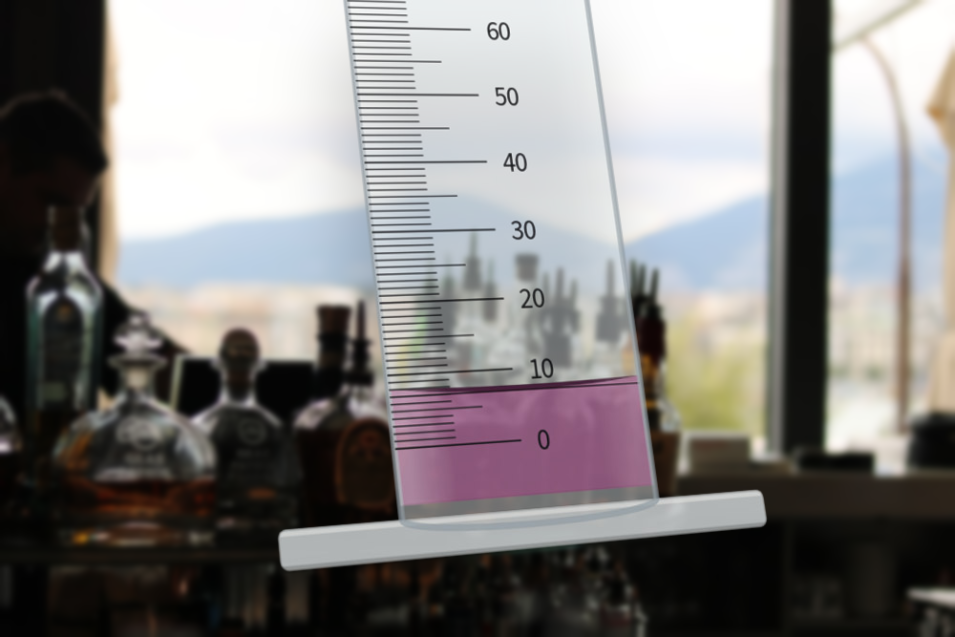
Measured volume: 7 mL
